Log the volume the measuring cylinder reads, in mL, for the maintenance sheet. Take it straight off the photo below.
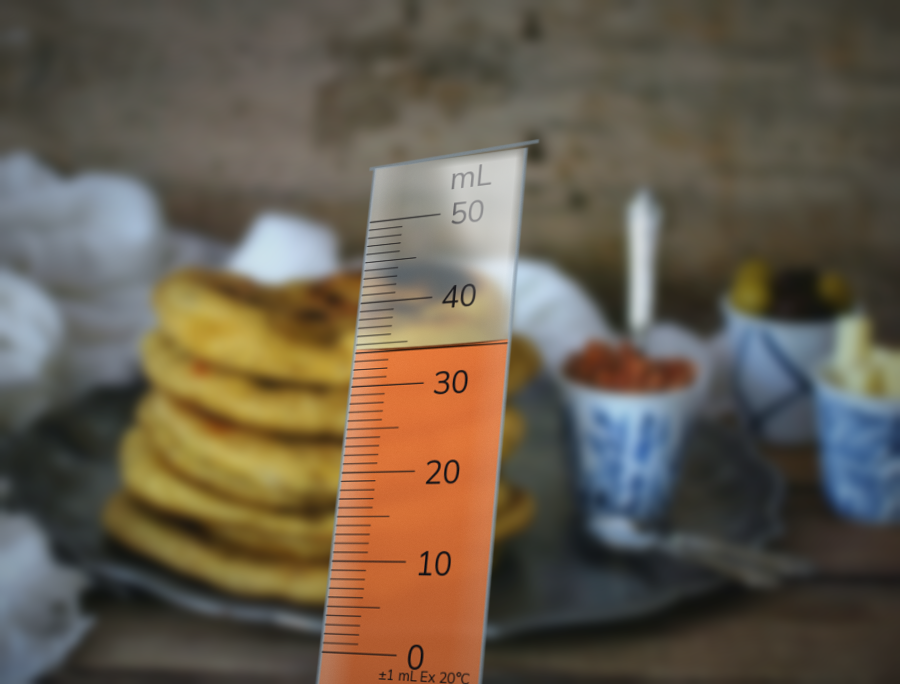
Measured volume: 34 mL
